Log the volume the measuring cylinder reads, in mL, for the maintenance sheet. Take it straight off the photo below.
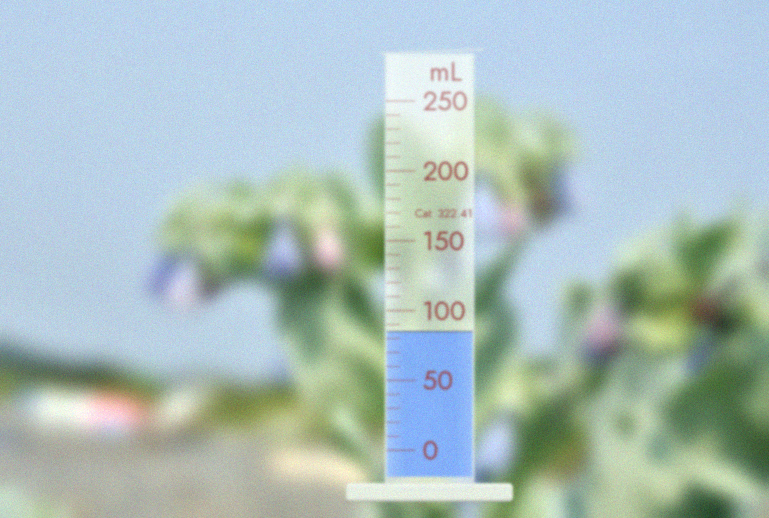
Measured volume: 85 mL
